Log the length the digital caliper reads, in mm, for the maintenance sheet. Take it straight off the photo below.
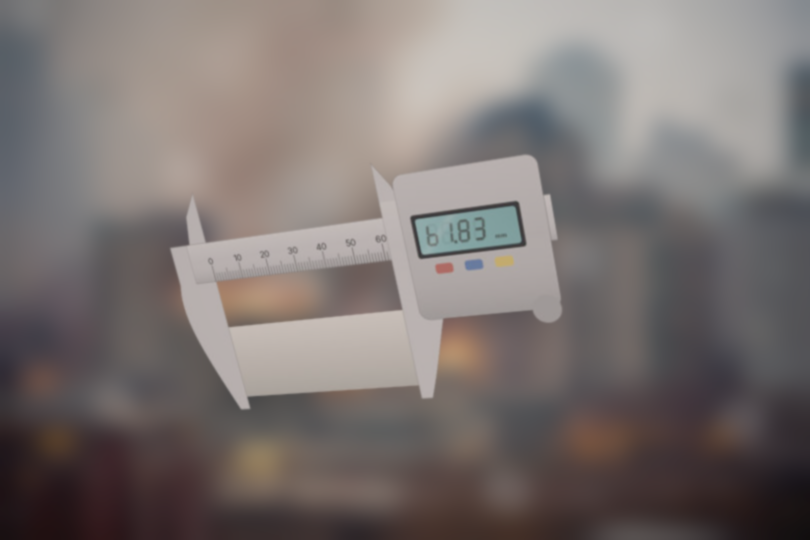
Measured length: 61.83 mm
